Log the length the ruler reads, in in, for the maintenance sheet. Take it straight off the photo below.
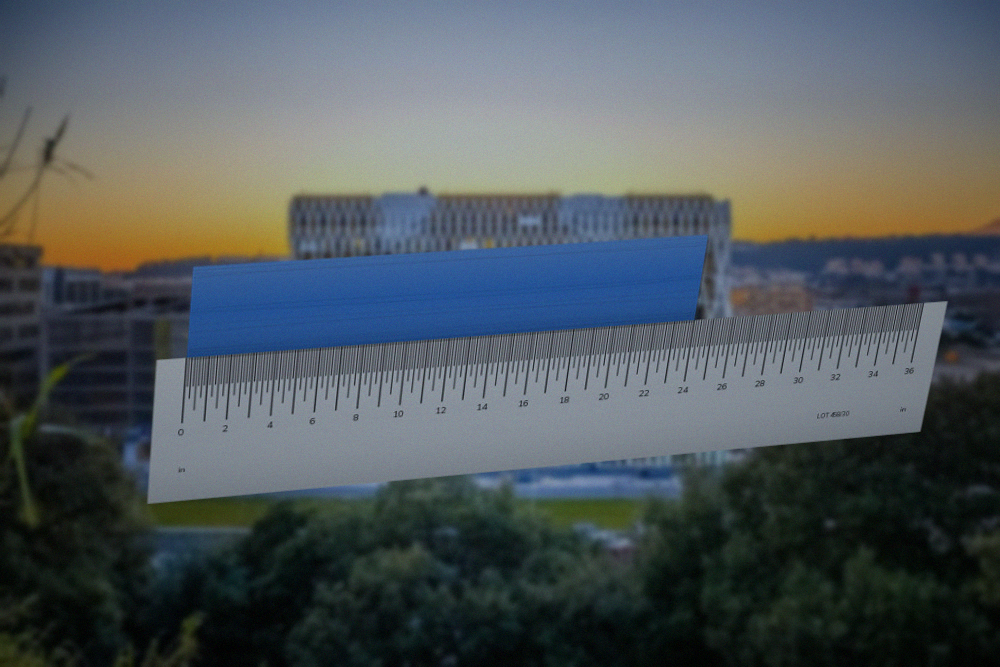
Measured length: 24 in
